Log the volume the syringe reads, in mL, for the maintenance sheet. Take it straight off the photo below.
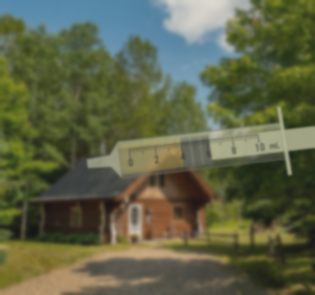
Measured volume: 4 mL
